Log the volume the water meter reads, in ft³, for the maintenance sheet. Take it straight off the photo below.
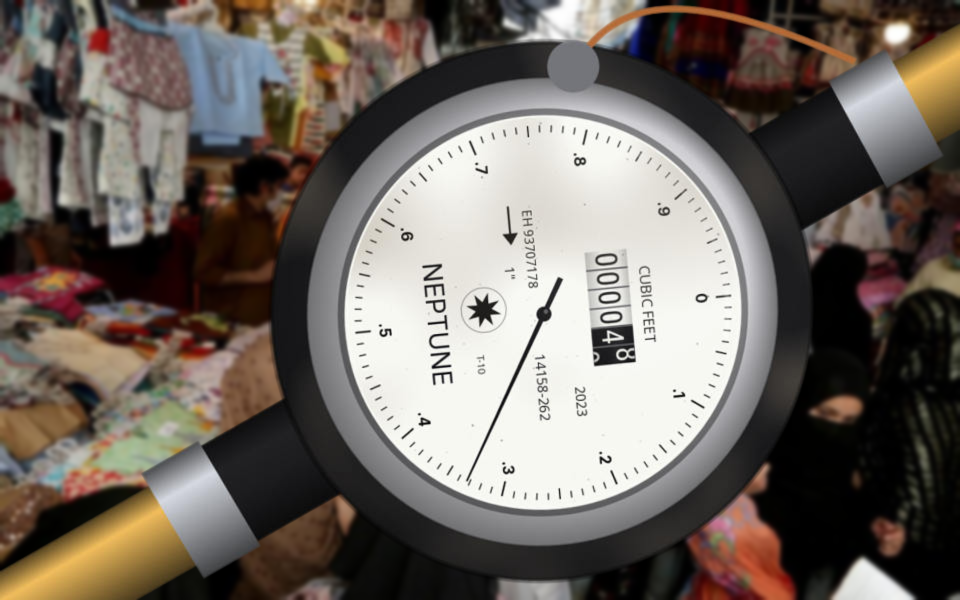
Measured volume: 48.33 ft³
